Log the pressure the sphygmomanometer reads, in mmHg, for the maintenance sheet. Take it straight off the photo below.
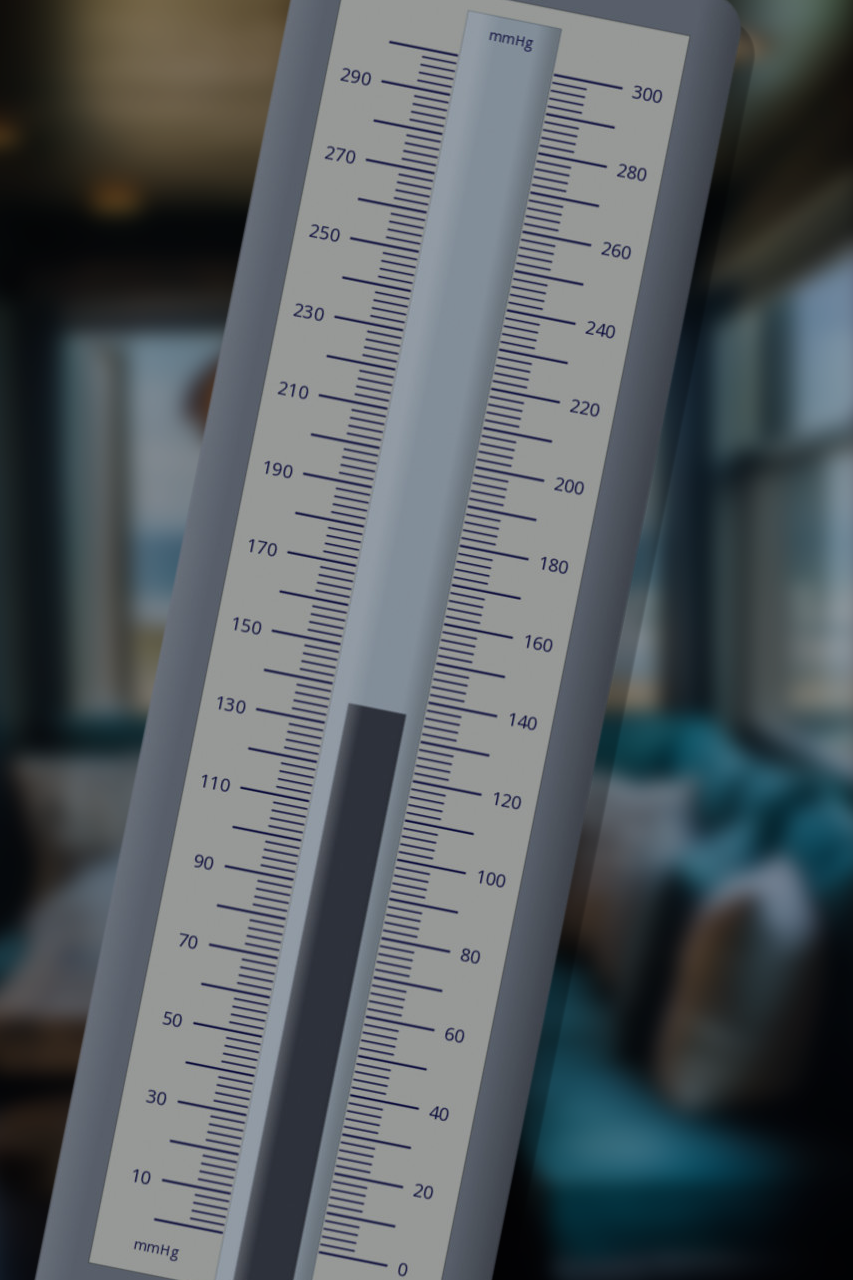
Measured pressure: 136 mmHg
